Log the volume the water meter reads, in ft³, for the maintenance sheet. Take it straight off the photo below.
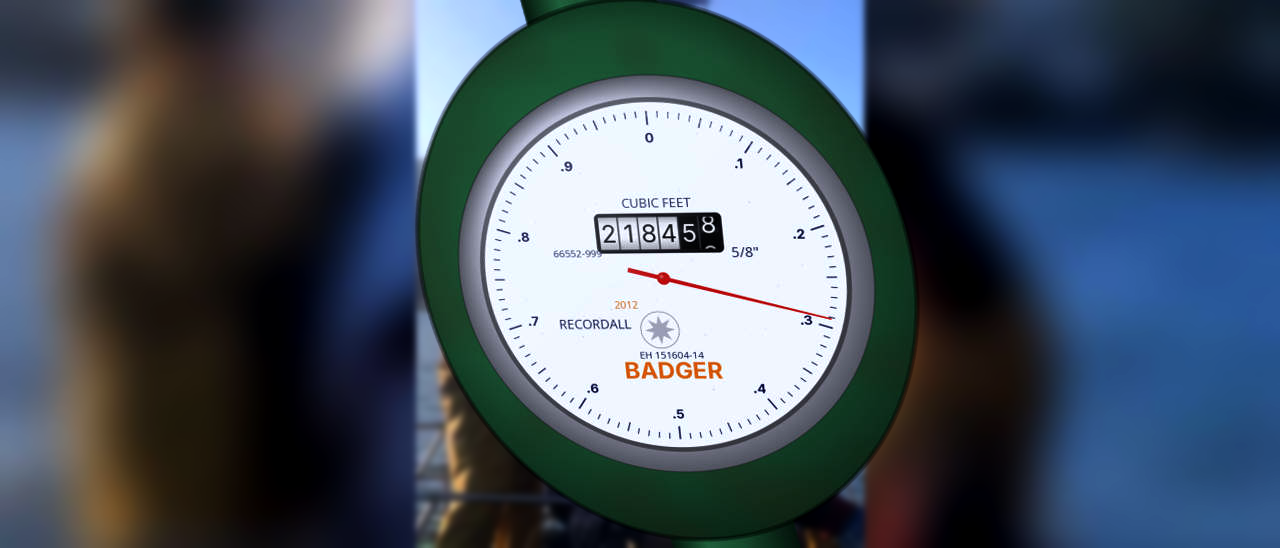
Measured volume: 218458.29 ft³
